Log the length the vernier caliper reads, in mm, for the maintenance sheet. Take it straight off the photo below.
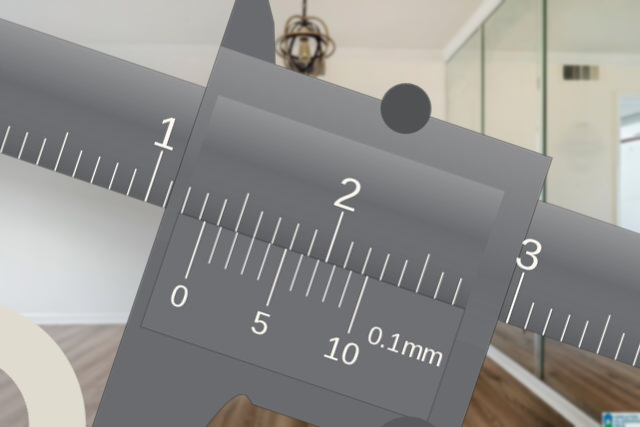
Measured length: 13.3 mm
